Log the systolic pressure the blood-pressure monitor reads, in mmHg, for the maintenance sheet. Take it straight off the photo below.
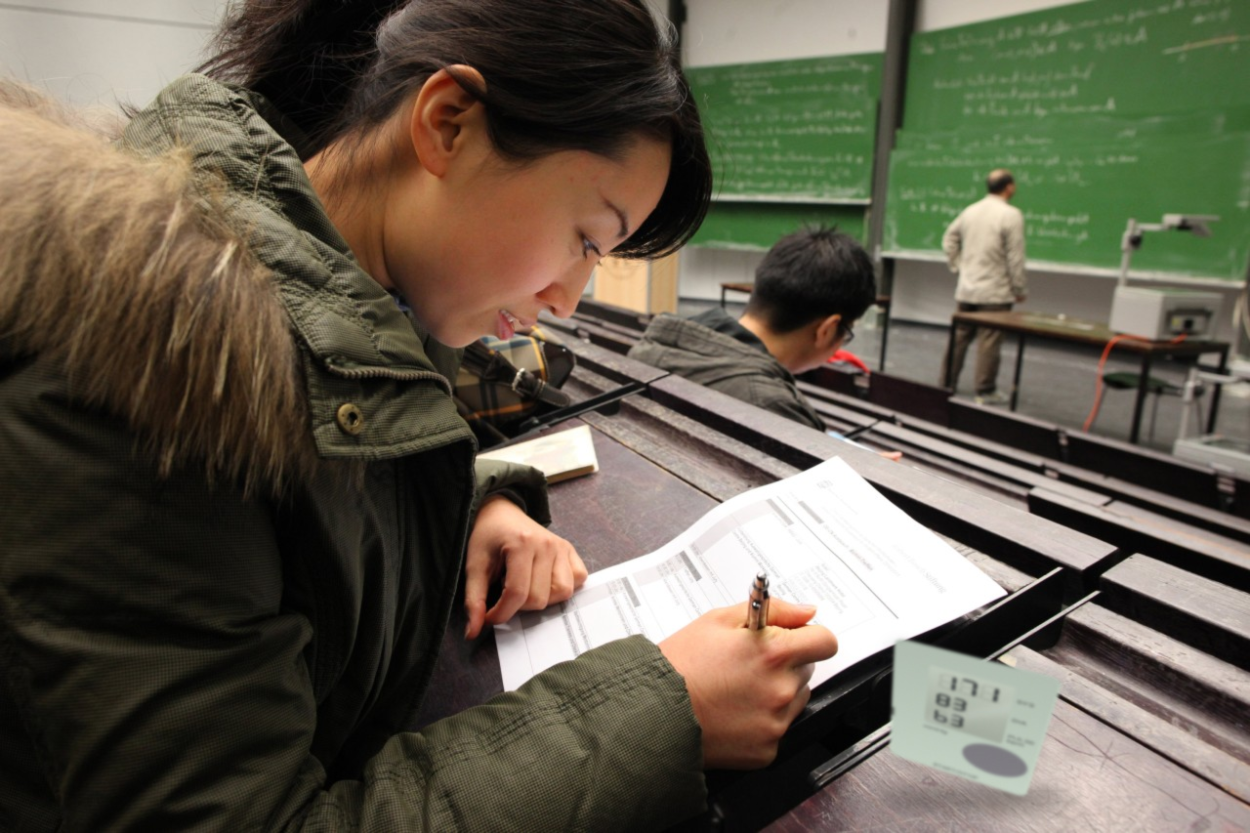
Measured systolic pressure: 171 mmHg
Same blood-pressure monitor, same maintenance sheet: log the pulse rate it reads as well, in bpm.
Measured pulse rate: 63 bpm
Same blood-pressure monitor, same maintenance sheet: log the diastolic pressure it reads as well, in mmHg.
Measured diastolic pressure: 83 mmHg
